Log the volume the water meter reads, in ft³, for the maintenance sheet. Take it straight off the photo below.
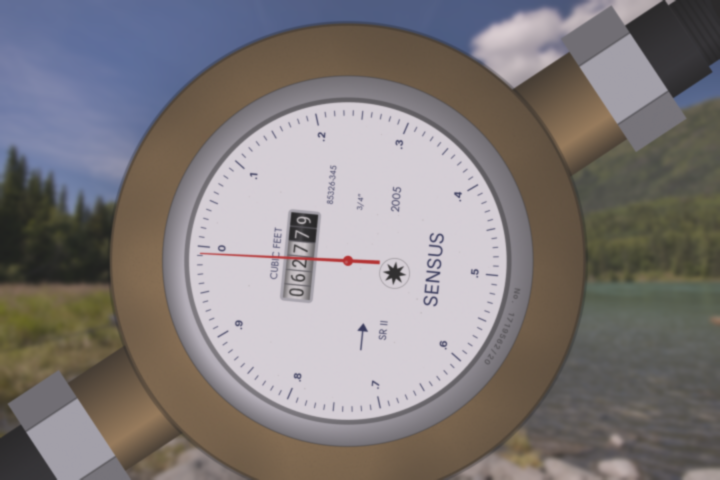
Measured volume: 62778.99 ft³
